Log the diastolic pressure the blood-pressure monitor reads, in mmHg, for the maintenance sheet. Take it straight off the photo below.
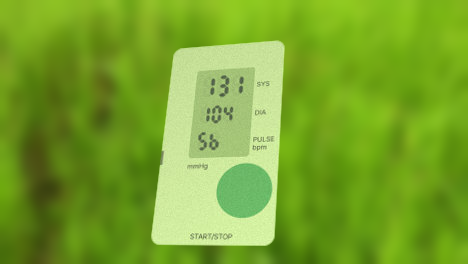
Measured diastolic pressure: 104 mmHg
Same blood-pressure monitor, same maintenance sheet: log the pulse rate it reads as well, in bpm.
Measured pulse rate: 56 bpm
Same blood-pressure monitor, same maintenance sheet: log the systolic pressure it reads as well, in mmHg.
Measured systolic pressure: 131 mmHg
